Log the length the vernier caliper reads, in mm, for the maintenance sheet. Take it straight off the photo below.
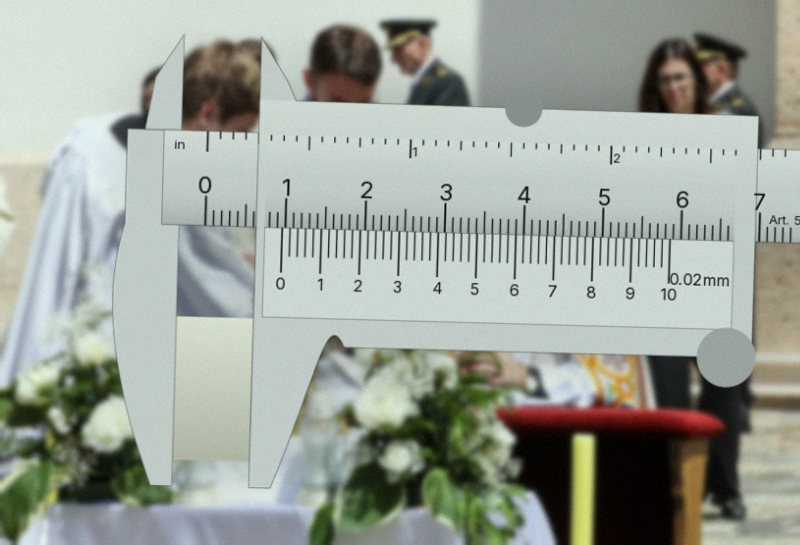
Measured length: 9.6 mm
